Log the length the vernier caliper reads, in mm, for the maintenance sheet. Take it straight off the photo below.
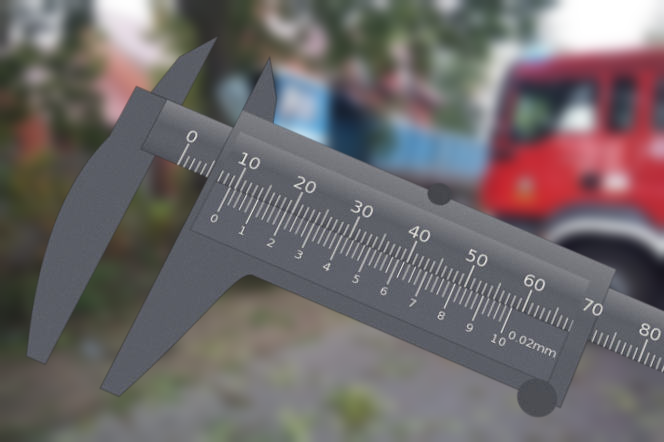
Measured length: 9.2 mm
